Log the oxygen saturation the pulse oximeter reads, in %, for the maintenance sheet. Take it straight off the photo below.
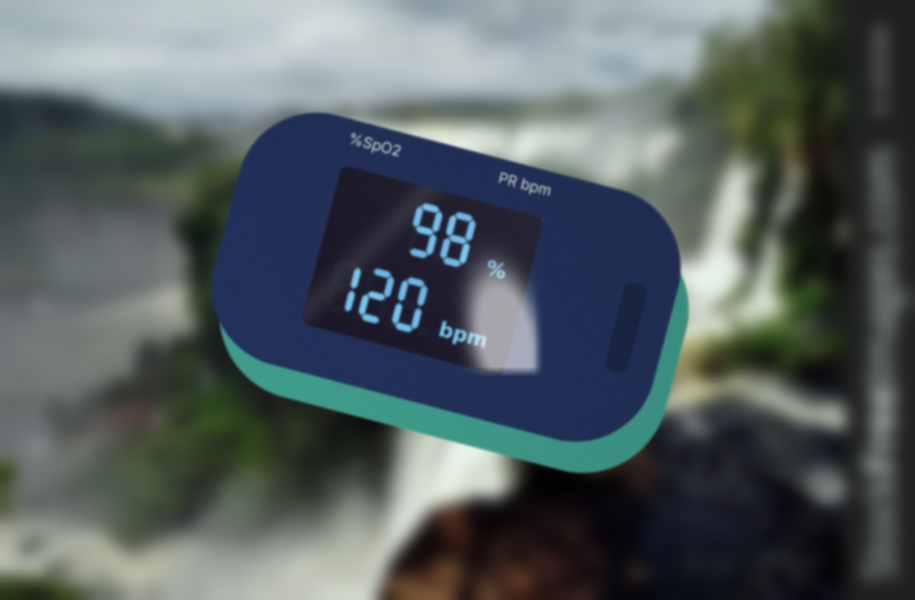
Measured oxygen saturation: 98 %
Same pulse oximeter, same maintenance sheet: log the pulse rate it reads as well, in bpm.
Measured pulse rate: 120 bpm
